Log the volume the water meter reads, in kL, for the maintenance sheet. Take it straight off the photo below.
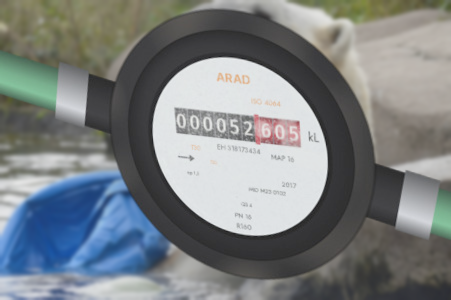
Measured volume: 52.605 kL
